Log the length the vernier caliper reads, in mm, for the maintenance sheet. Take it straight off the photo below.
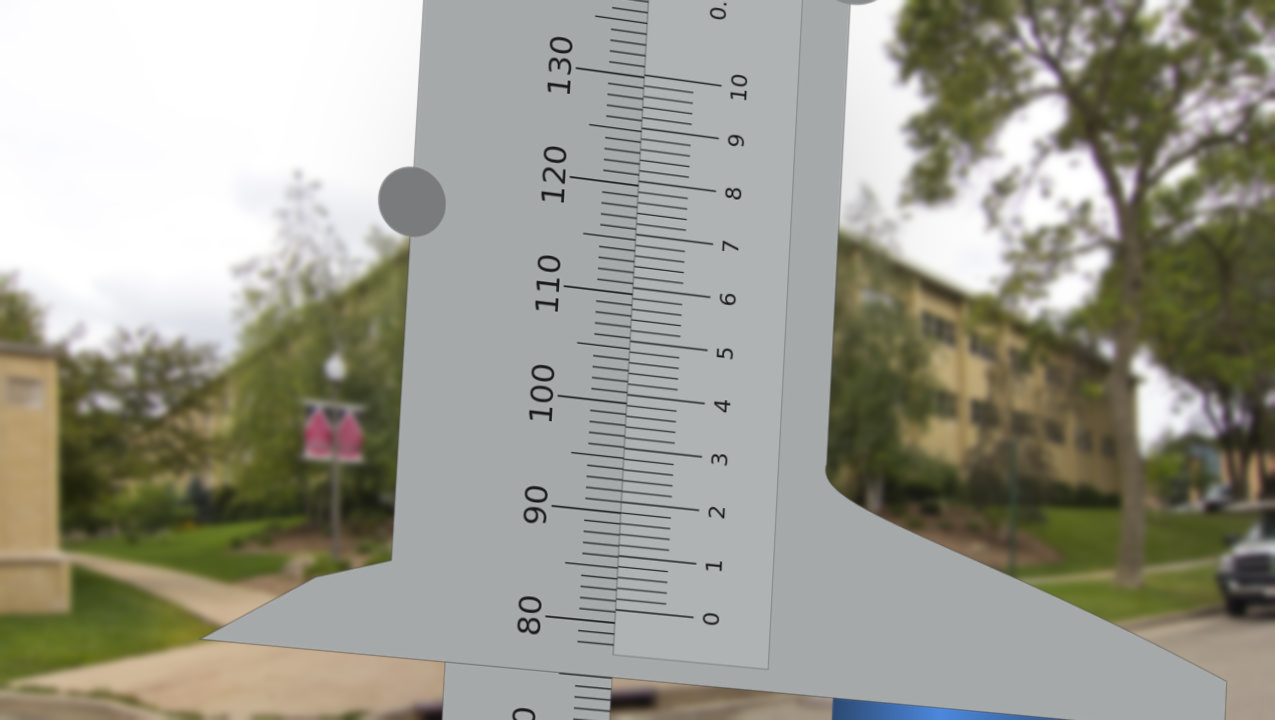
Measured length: 81.2 mm
